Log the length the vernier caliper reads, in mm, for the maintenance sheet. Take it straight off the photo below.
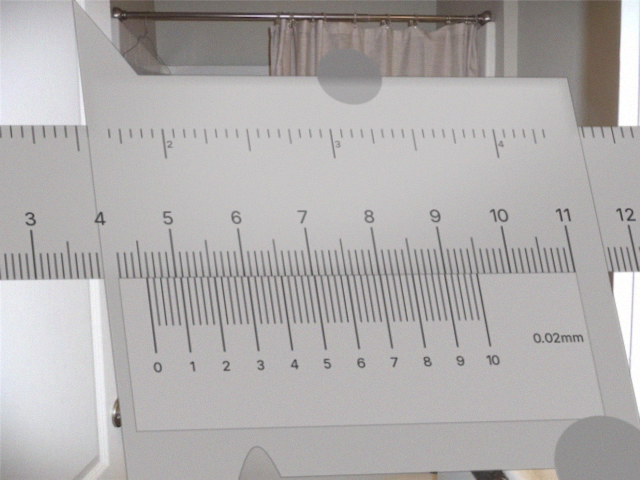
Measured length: 45.8 mm
